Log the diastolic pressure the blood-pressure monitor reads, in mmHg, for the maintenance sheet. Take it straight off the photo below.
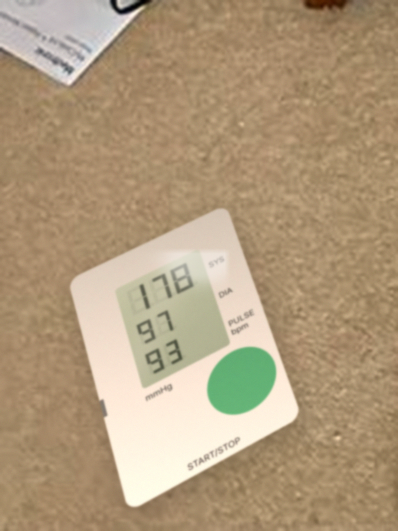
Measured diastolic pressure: 97 mmHg
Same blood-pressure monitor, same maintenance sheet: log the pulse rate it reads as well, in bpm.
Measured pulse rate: 93 bpm
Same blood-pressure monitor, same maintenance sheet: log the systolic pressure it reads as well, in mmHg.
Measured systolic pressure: 178 mmHg
